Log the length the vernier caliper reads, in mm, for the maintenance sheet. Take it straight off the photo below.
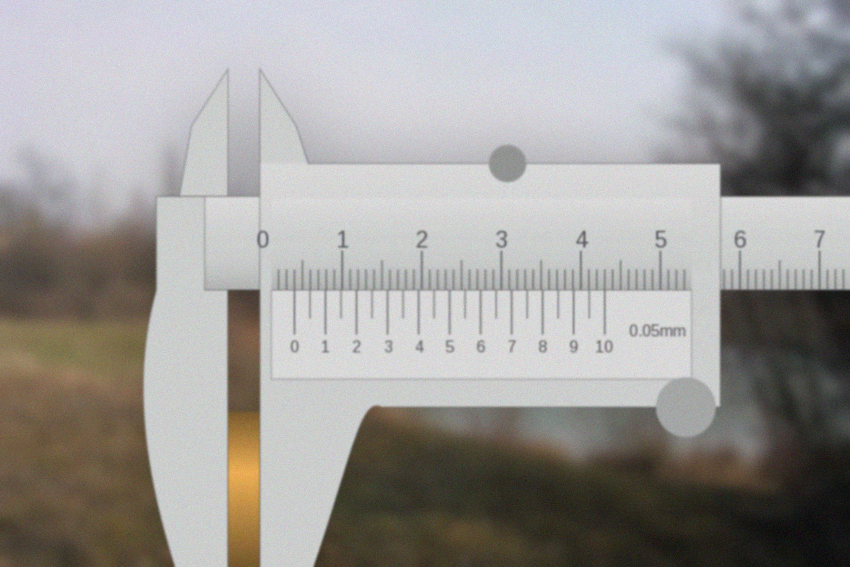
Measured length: 4.0 mm
